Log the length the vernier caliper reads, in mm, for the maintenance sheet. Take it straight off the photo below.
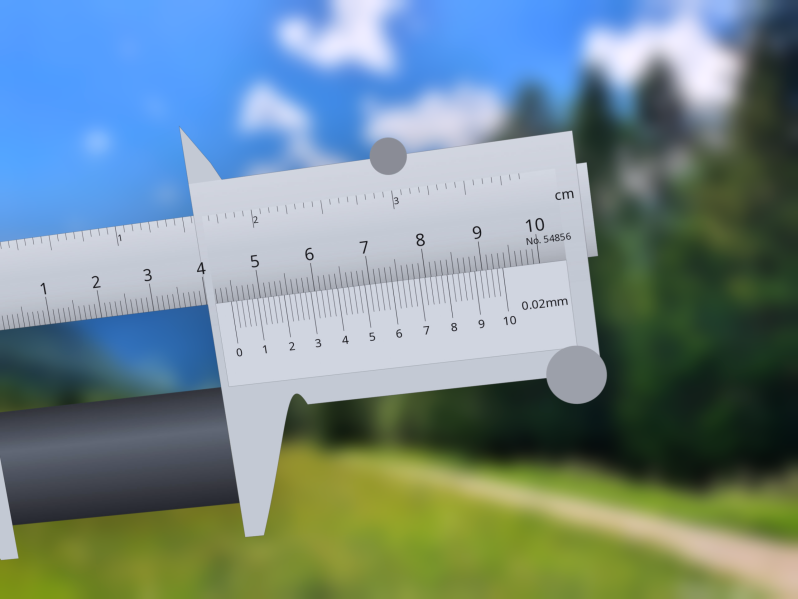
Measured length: 44.6 mm
